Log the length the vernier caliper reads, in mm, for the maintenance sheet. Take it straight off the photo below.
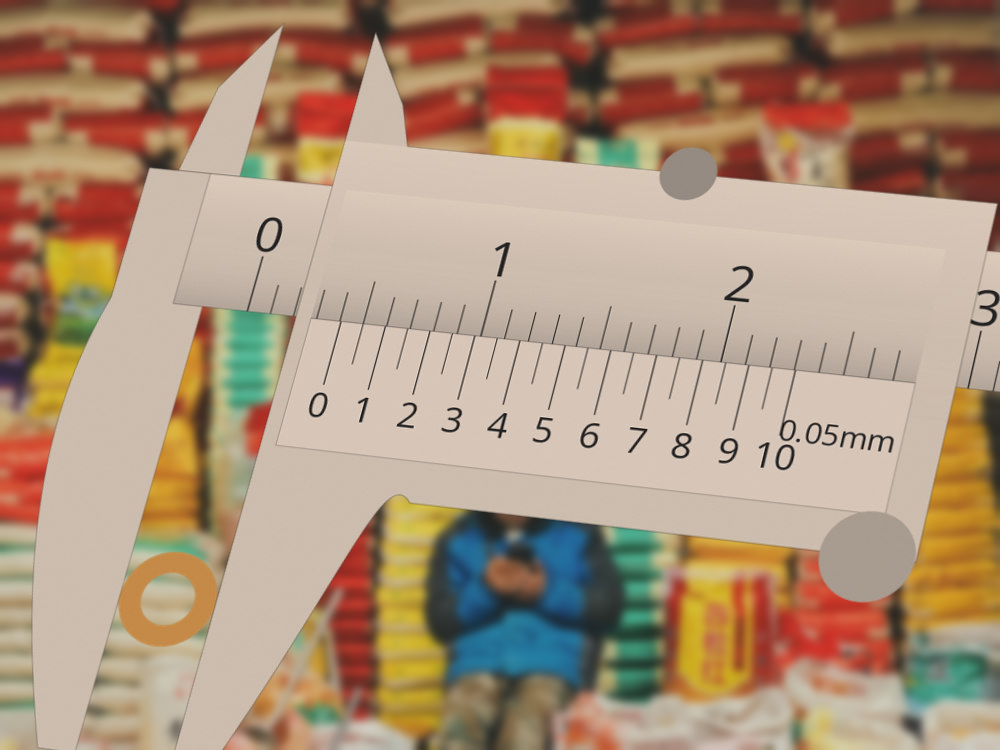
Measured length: 4.05 mm
